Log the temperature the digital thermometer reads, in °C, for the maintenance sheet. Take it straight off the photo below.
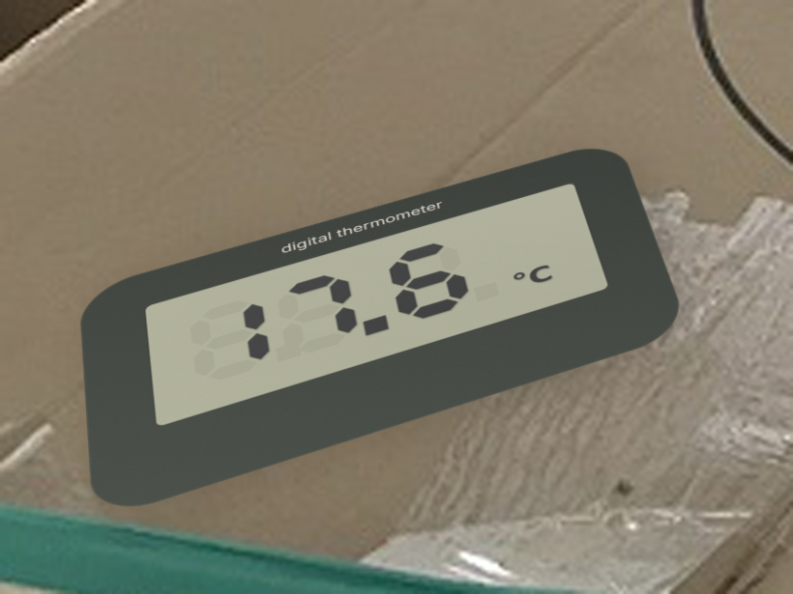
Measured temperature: 17.6 °C
